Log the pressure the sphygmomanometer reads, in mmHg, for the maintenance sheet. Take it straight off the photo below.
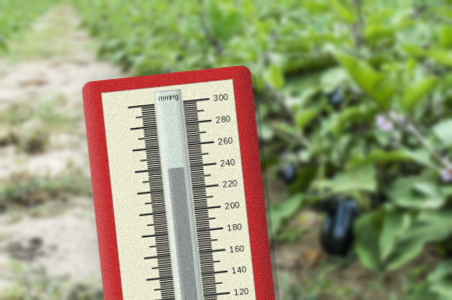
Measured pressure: 240 mmHg
